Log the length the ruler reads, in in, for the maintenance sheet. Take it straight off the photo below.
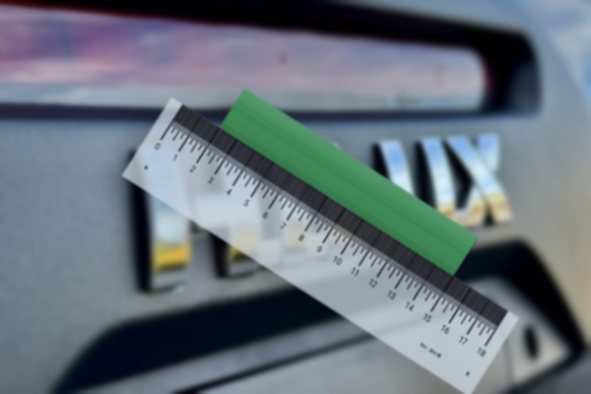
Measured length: 13 in
